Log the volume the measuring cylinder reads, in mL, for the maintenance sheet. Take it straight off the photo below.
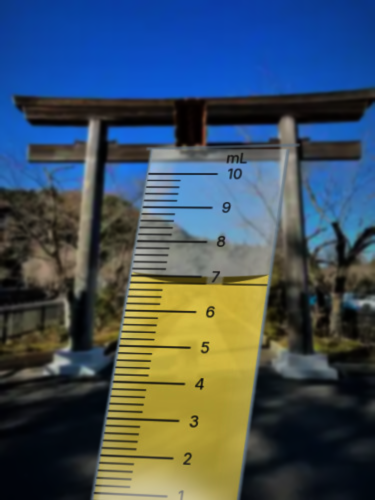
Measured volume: 6.8 mL
